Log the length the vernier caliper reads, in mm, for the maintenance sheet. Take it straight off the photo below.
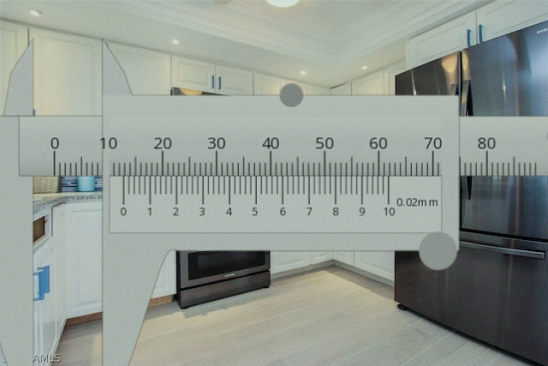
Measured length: 12.8 mm
